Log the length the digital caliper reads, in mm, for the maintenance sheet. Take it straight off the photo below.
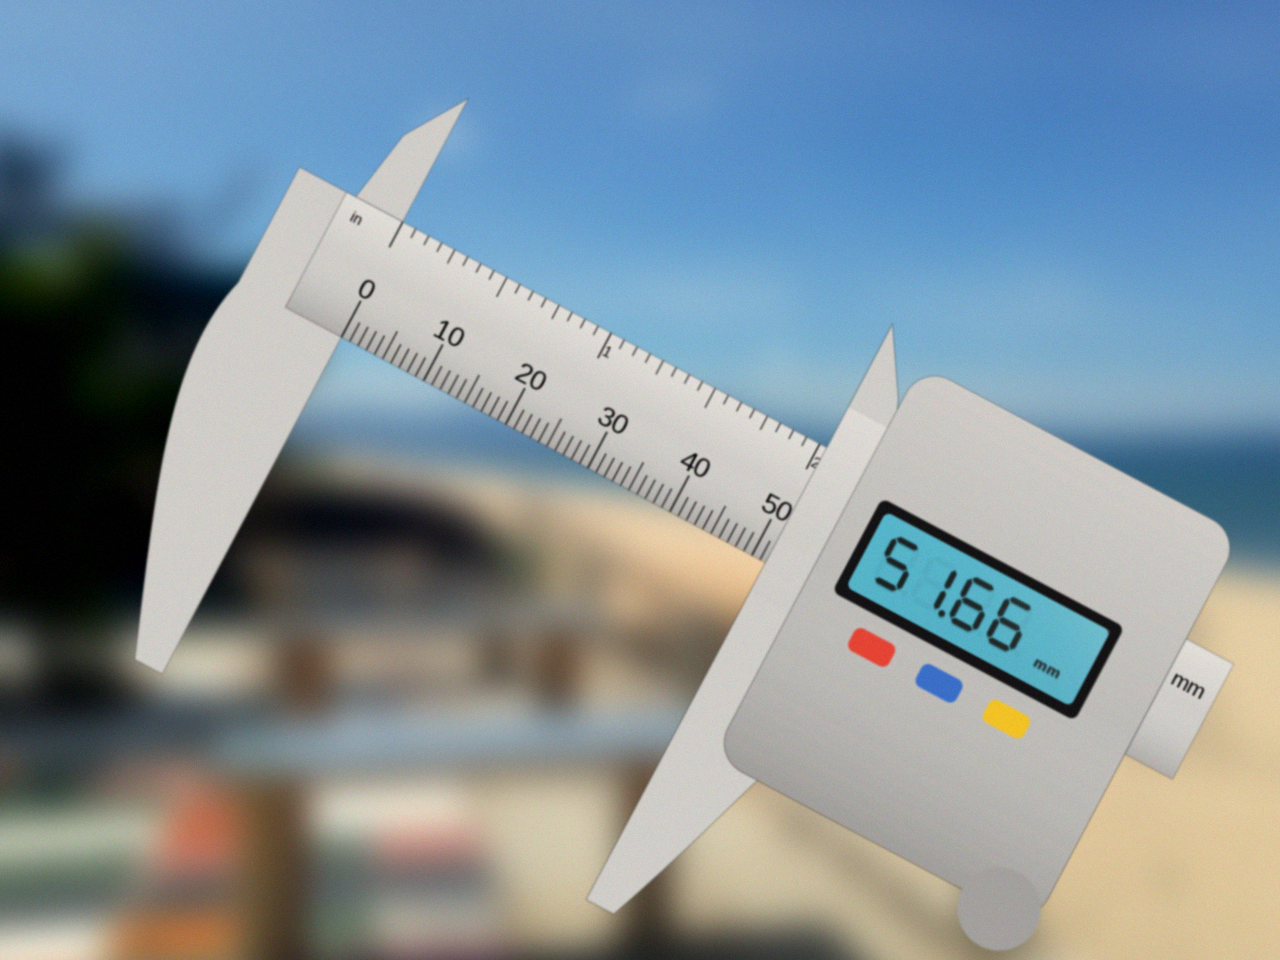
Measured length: 51.66 mm
